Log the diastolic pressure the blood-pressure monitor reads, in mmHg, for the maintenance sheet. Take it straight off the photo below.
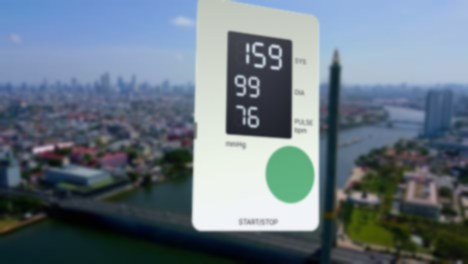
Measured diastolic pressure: 99 mmHg
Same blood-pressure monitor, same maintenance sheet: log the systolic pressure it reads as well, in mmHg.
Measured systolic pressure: 159 mmHg
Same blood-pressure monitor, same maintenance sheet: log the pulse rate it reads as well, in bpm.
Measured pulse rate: 76 bpm
